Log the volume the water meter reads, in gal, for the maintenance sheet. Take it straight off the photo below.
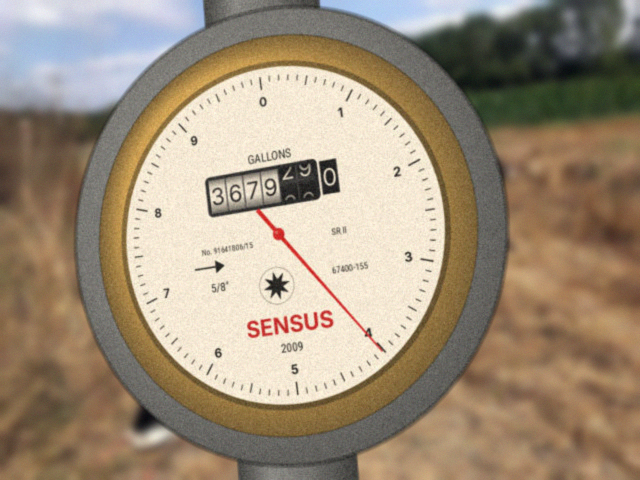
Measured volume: 3679294.0 gal
